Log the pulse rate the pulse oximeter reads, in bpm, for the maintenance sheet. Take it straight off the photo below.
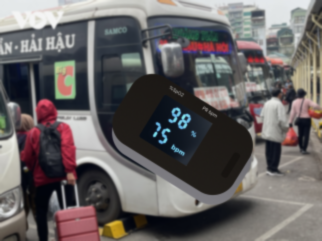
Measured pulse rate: 75 bpm
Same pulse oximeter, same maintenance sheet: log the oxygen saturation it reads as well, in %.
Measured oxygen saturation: 98 %
